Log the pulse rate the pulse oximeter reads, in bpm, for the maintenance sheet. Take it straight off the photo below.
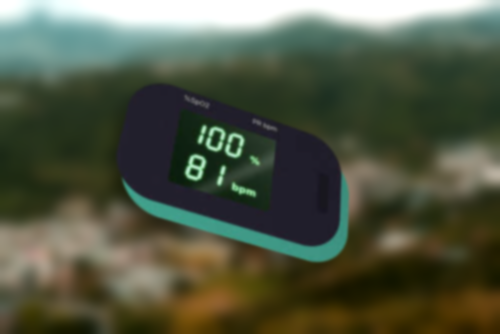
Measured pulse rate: 81 bpm
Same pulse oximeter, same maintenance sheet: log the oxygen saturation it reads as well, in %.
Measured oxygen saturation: 100 %
